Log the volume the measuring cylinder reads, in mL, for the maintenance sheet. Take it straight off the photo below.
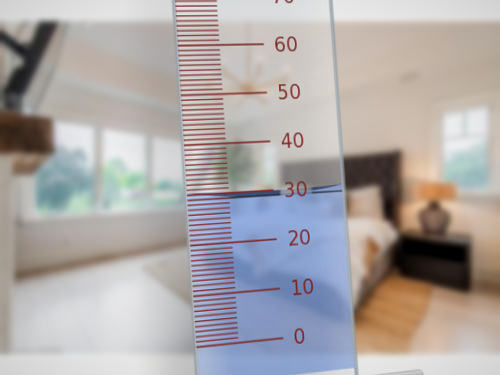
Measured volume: 29 mL
